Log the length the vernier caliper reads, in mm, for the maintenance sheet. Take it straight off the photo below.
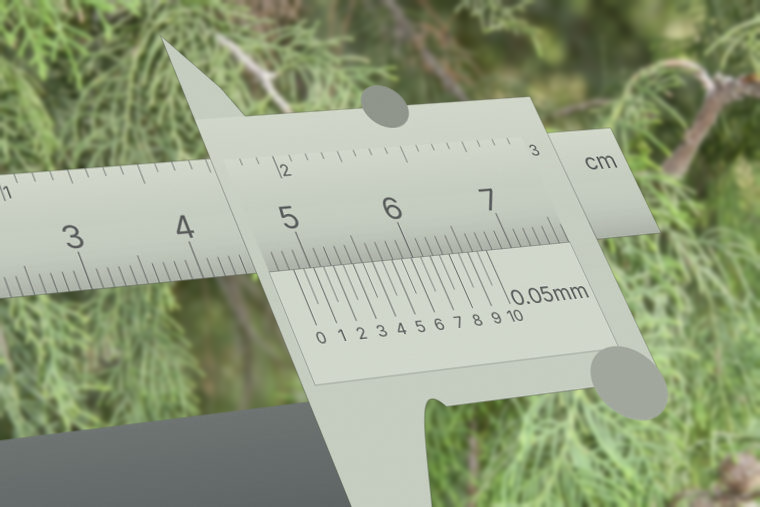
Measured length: 48.4 mm
